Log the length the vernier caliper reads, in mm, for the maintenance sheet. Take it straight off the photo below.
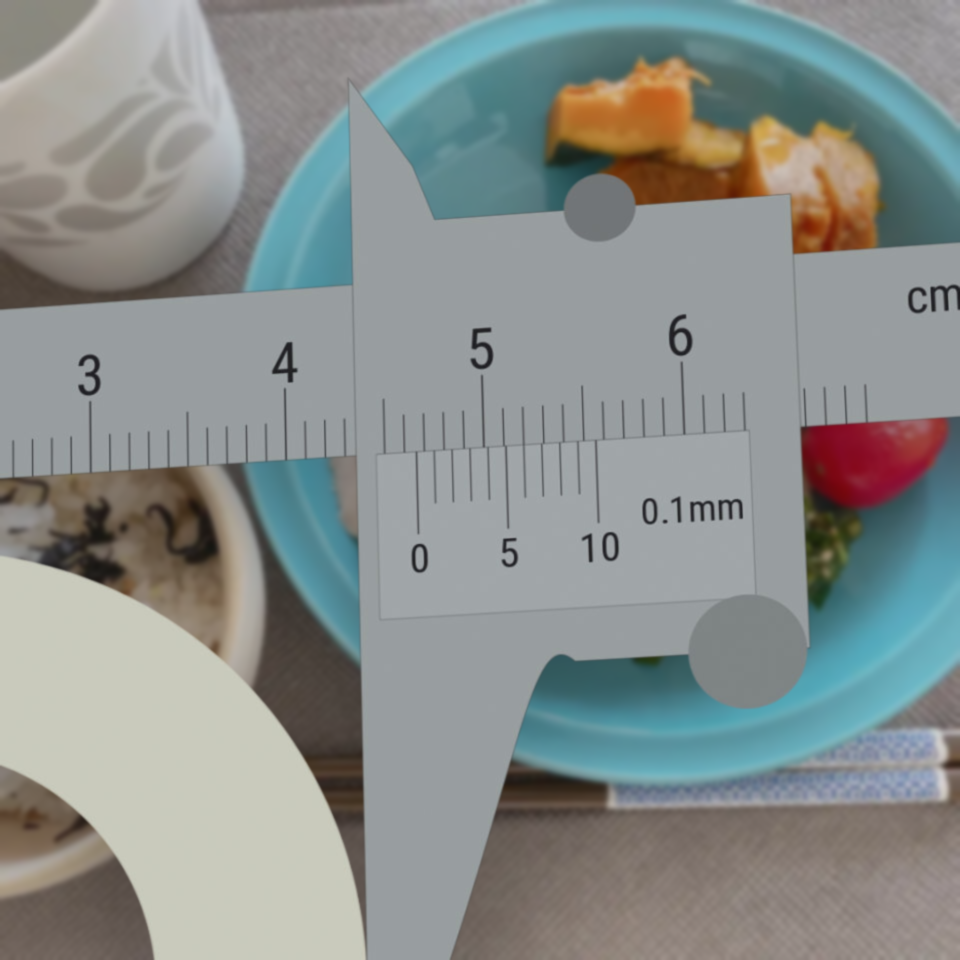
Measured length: 46.6 mm
